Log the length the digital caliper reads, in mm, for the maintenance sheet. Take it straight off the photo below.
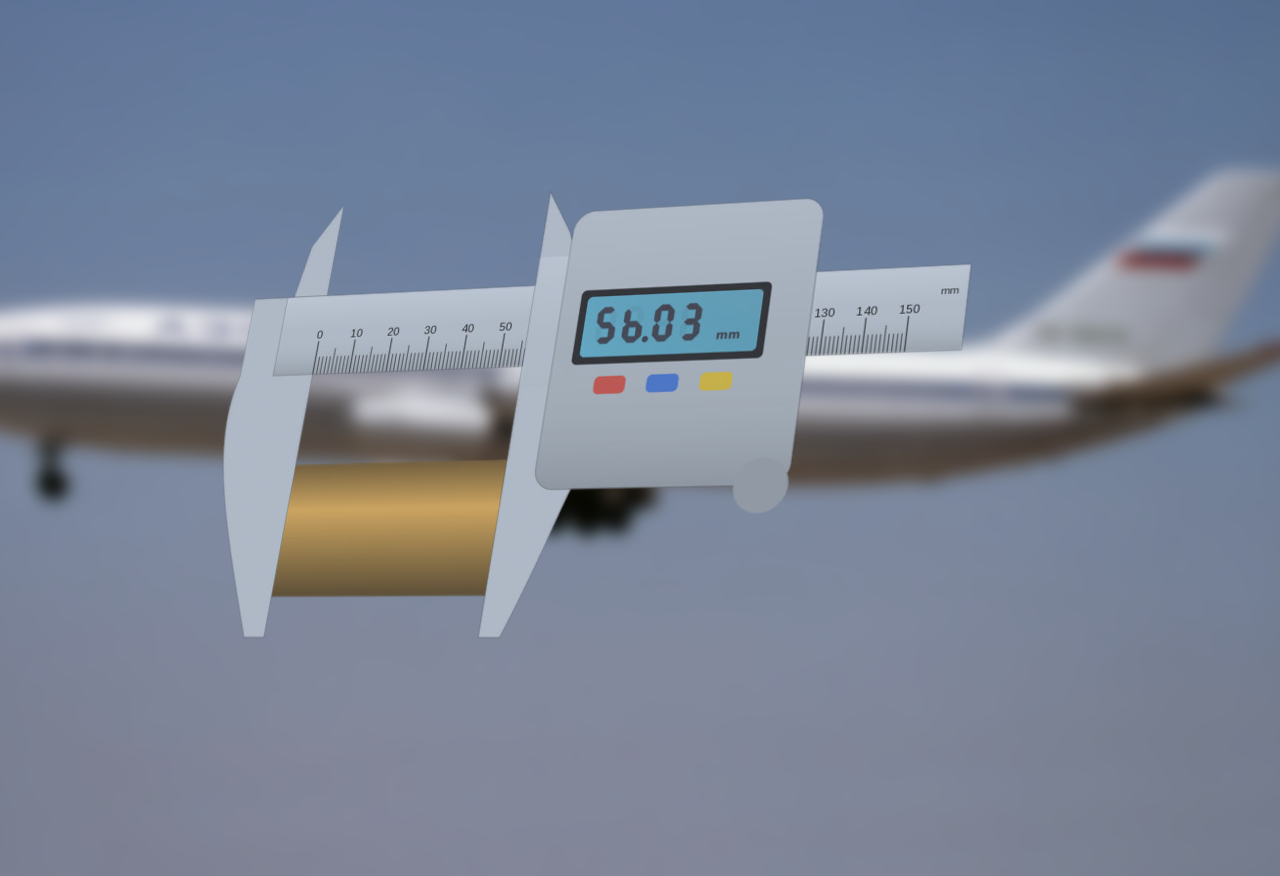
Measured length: 56.03 mm
